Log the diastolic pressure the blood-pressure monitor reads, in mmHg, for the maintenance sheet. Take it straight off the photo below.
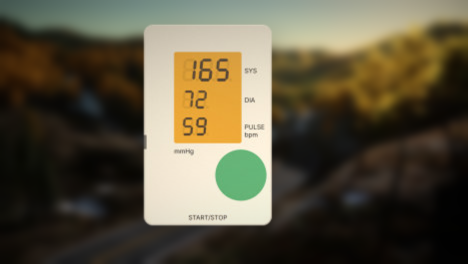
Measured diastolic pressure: 72 mmHg
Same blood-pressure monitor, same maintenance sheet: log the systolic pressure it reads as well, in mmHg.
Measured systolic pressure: 165 mmHg
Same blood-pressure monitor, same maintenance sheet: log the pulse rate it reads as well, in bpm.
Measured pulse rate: 59 bpm
